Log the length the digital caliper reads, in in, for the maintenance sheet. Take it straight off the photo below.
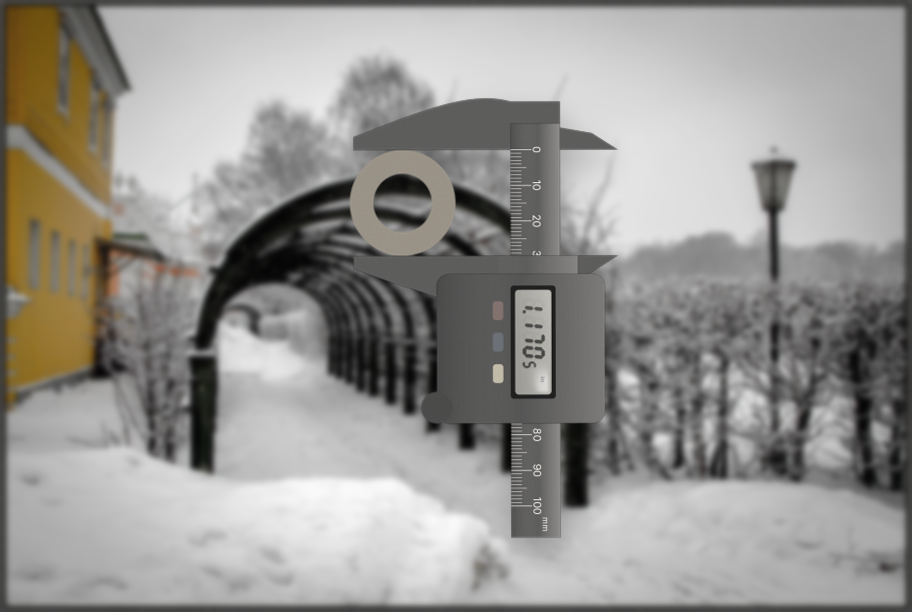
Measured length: 1.1705 in
